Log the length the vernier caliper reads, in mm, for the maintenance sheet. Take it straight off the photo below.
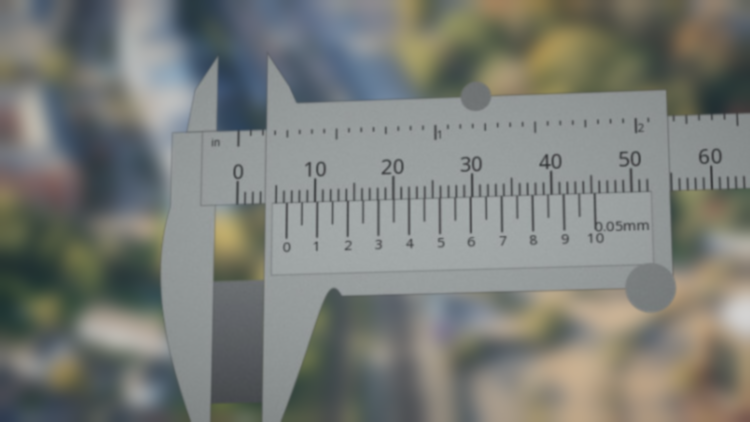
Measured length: 6.4 mm
